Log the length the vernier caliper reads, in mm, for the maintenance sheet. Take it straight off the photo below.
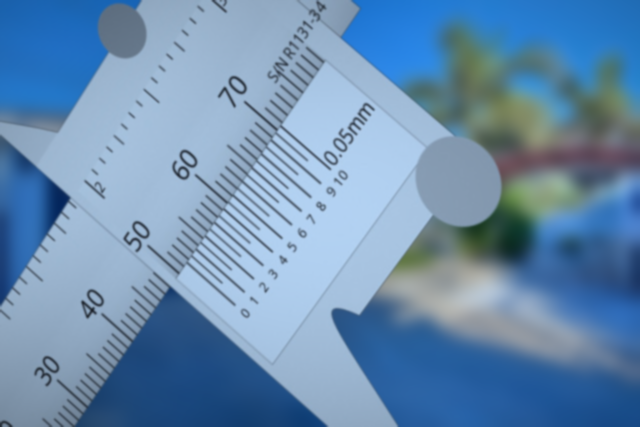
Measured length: 51.6 mm
